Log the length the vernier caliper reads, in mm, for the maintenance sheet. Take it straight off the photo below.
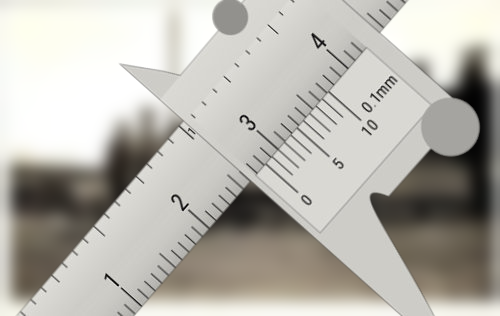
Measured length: 28.2 mm
